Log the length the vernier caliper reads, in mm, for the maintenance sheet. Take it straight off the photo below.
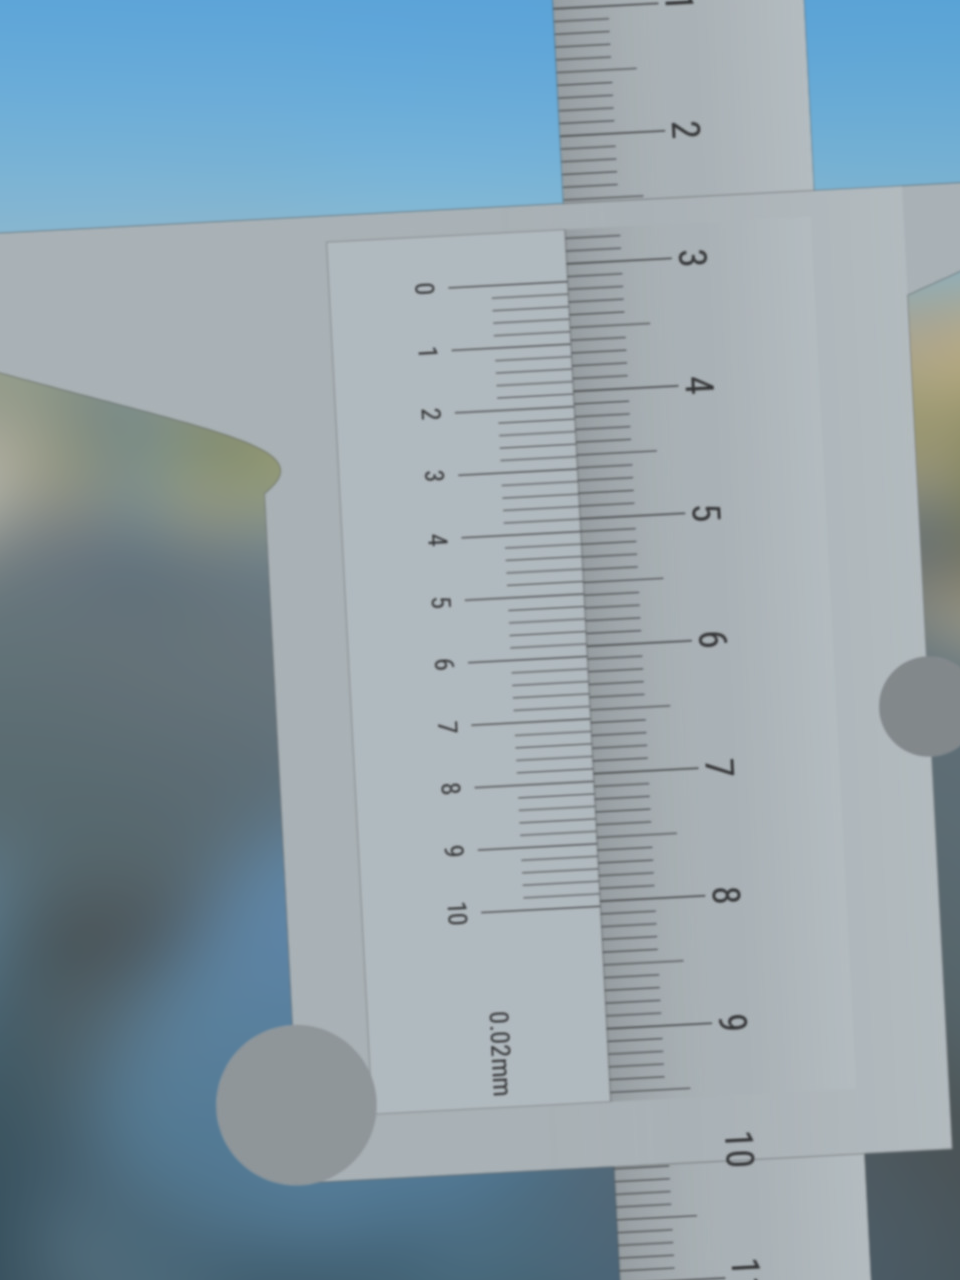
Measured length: 31.4 mm
